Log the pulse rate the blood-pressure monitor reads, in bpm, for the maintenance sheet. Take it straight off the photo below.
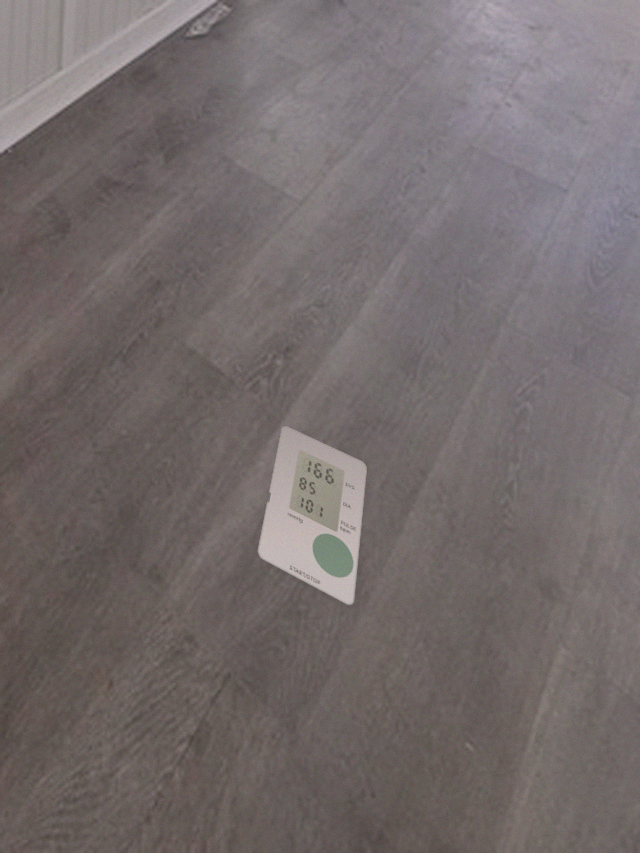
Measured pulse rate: 101 bpm
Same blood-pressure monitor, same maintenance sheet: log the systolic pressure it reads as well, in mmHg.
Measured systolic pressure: 166 mmHg
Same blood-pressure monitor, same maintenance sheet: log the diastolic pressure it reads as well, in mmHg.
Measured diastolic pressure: 85 mmHg
